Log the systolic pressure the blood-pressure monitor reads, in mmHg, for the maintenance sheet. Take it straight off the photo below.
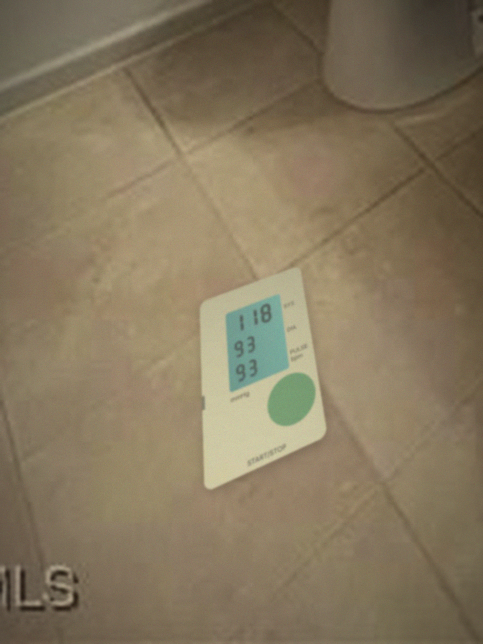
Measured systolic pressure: 118 mmHg
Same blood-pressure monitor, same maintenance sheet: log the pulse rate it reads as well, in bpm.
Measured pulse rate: 93 bpm
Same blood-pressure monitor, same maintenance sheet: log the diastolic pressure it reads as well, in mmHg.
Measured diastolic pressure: 93 mmHg
